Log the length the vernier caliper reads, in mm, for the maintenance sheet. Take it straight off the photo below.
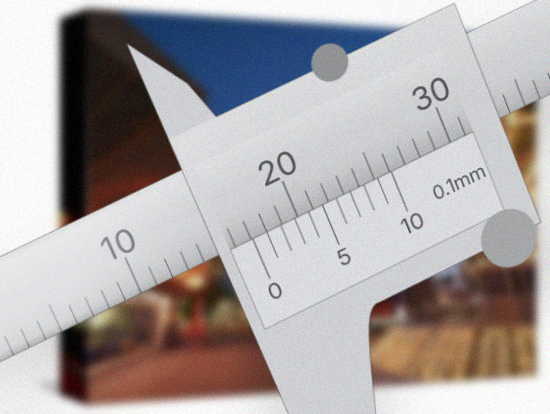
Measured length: 17.1 mm
